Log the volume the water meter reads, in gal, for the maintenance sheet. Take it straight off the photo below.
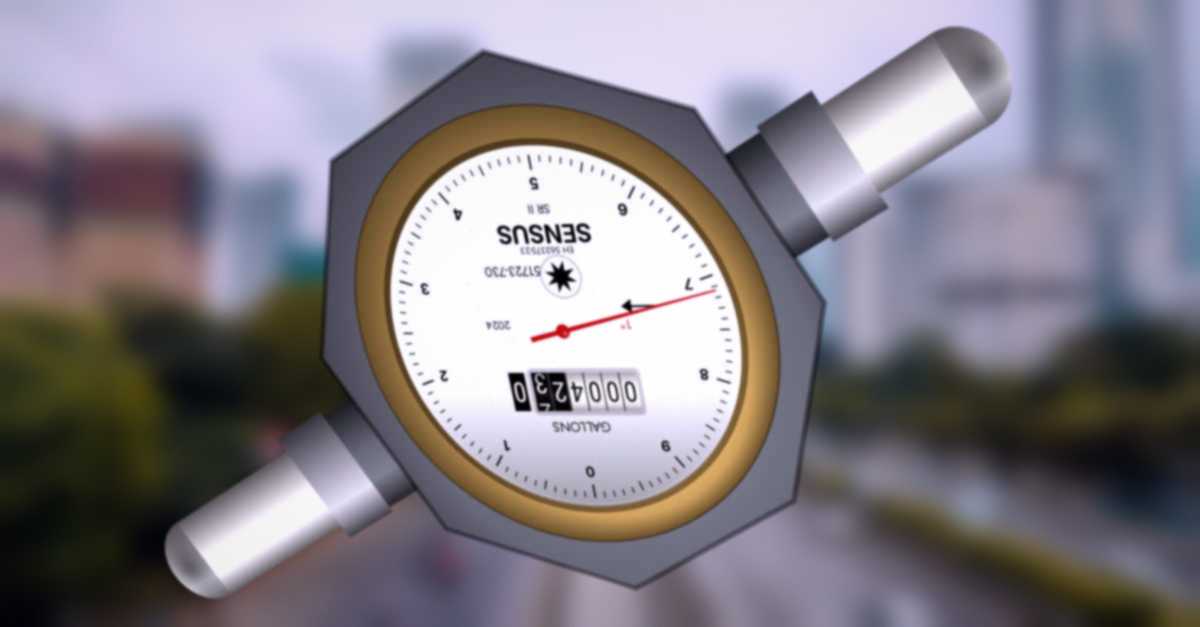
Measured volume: 4227.1 gal
